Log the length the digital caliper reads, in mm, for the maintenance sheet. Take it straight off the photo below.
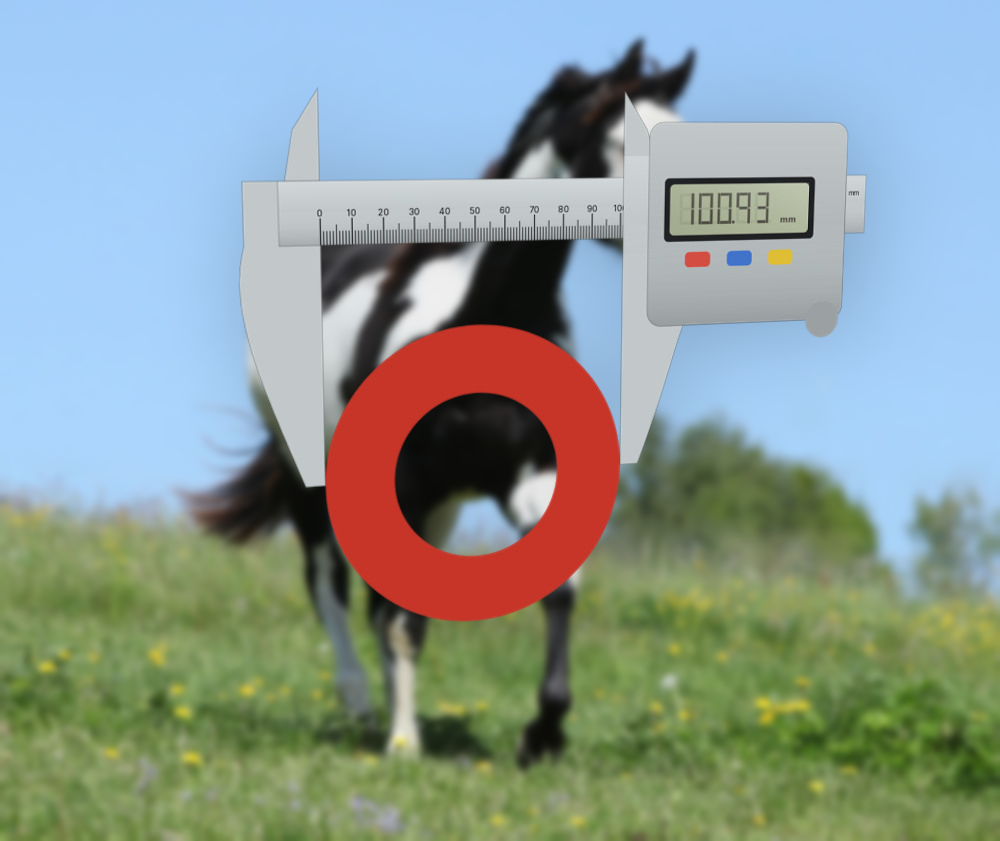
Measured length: 100.93 mm
